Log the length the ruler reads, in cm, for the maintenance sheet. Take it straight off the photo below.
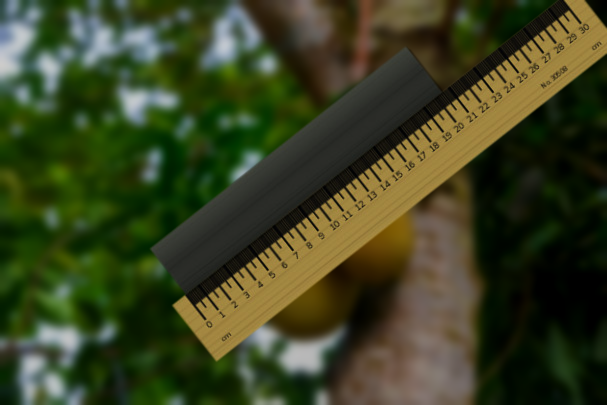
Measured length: 20.5 cm
